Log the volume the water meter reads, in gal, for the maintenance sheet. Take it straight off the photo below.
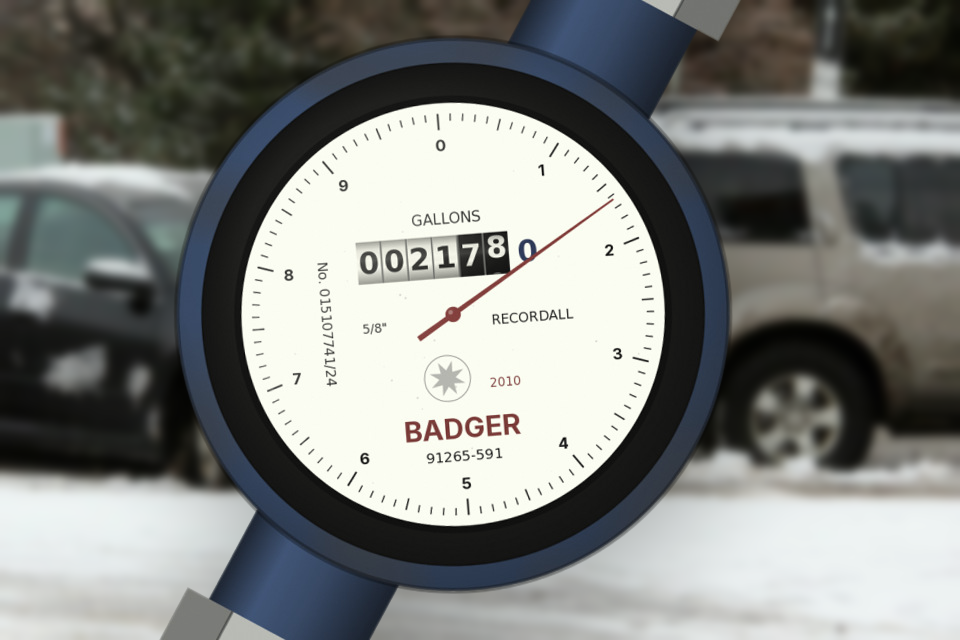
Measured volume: 21781.6 gal
